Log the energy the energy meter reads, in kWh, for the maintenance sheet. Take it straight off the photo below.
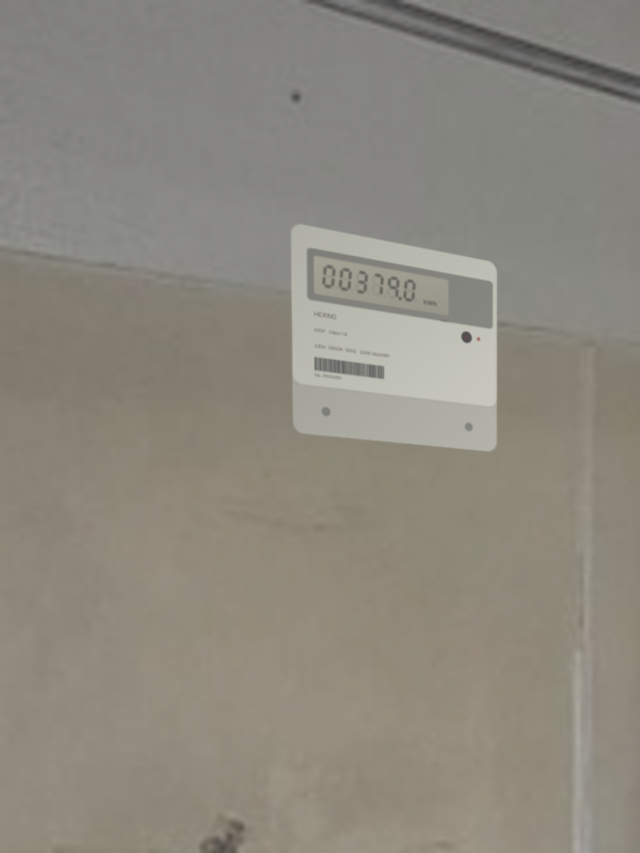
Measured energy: 379.0 kWh
